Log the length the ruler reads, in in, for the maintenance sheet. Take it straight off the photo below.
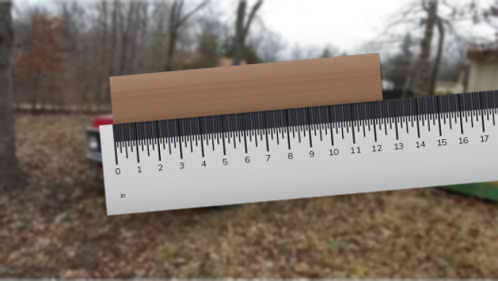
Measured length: 12.5 in
